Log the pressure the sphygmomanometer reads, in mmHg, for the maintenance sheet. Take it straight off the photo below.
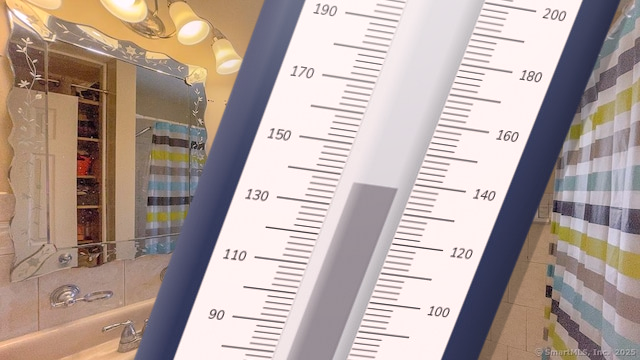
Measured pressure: 138 mmHg
